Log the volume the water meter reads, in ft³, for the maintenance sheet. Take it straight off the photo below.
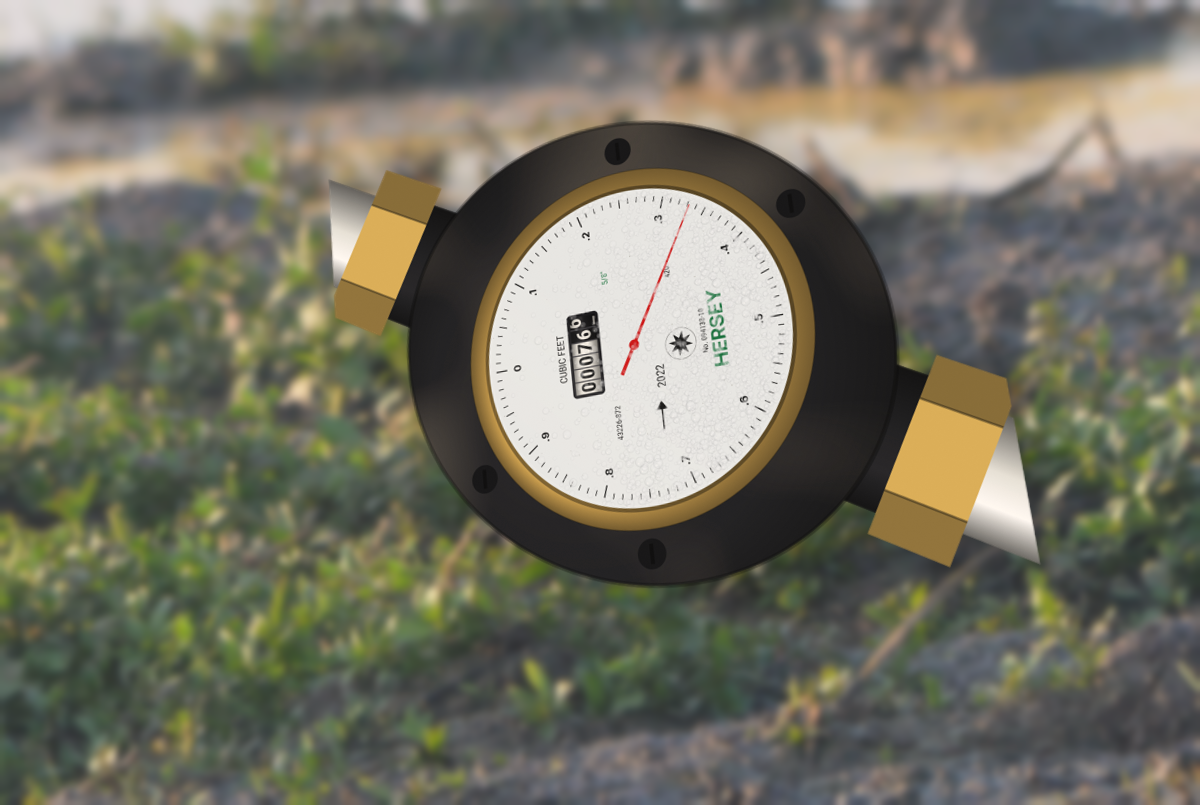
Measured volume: 766.33 ft³
